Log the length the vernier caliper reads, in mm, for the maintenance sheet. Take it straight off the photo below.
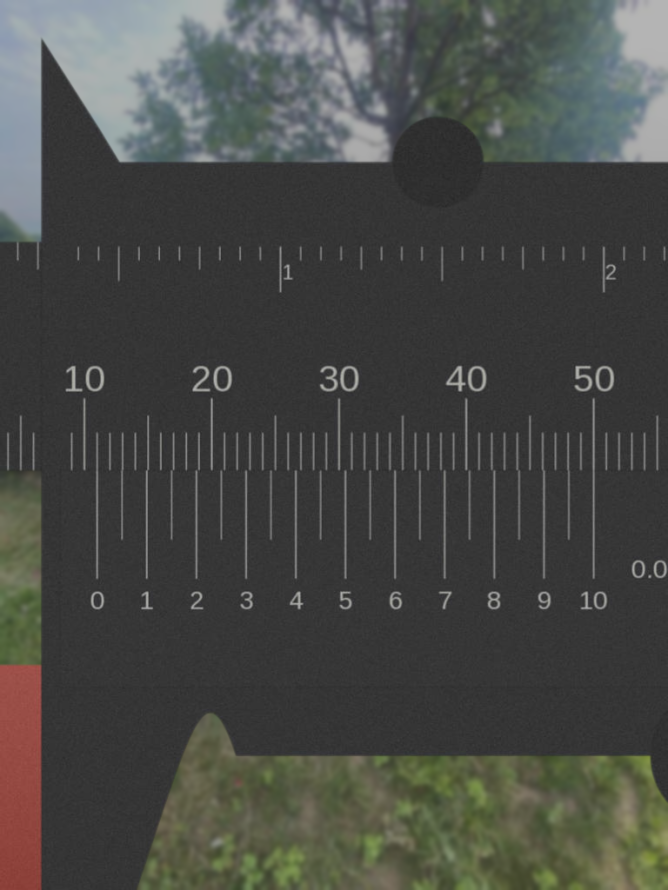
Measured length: 11.0 mm
